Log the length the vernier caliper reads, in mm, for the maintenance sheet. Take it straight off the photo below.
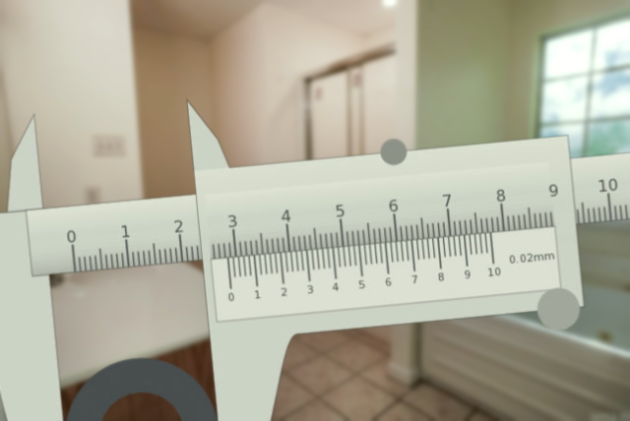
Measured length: 28.5 mm
